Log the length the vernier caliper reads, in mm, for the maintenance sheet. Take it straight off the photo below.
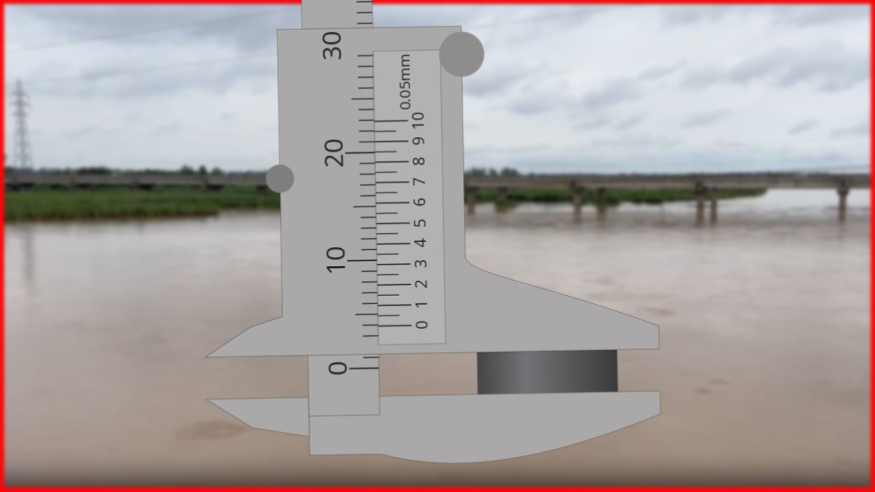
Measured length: 3.9 mm
